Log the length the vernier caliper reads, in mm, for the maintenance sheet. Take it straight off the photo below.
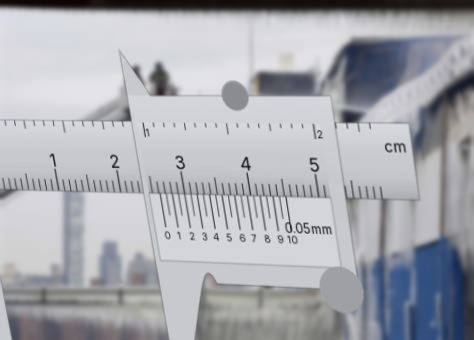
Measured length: 26.2 mm
